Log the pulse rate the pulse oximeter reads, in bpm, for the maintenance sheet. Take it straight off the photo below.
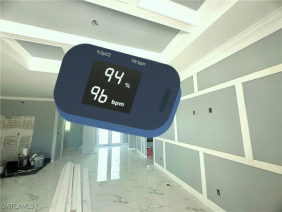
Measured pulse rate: 96 bpm
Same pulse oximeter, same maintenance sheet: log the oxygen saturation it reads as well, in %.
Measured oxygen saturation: 94 %
